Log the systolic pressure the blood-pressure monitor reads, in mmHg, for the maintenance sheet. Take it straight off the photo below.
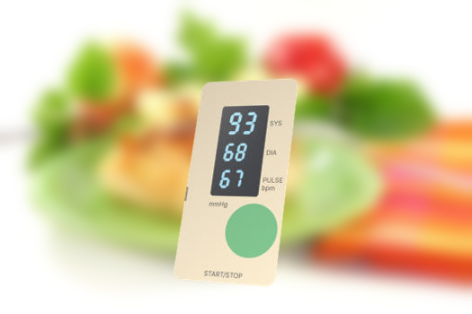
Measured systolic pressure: 93 mmHg
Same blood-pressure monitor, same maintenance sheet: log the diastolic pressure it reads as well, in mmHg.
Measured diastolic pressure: 68 mmHg
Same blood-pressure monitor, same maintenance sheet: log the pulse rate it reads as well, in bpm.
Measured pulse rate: 67 bpm
